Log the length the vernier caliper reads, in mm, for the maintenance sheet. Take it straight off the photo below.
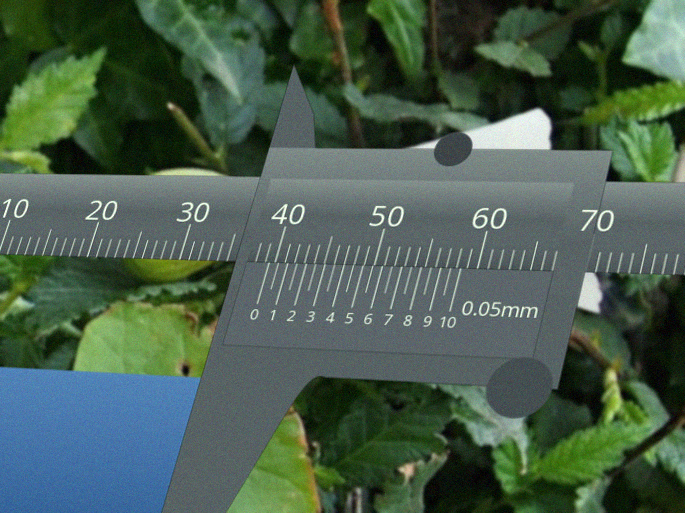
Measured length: 39.4 mm
